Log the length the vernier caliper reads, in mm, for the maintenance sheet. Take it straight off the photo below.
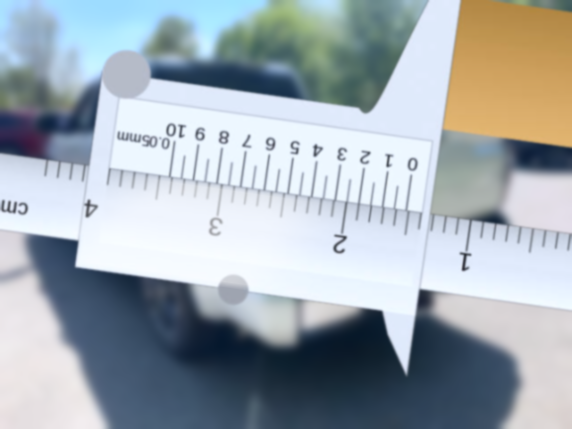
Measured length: 15.2 mm
